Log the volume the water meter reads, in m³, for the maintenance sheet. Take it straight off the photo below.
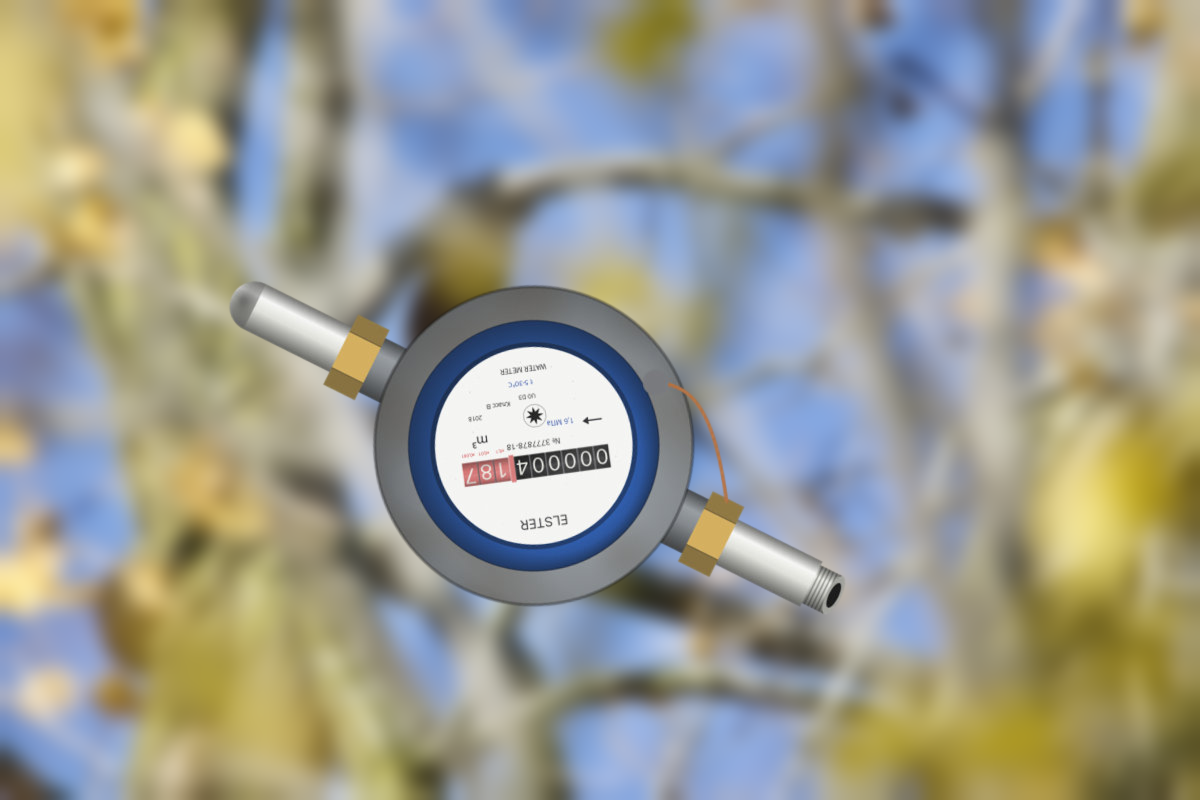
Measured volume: 4.187 m³
